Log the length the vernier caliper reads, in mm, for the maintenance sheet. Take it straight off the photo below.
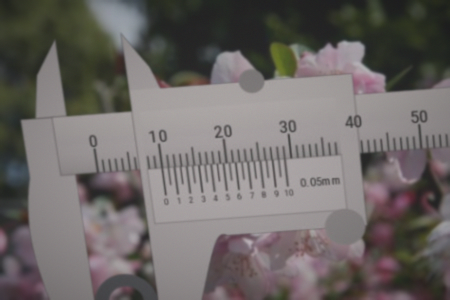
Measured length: 10.0 mm
